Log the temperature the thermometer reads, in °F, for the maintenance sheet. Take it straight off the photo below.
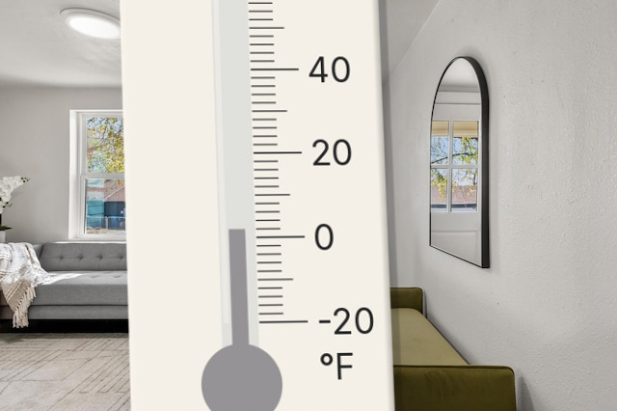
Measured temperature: 2 °F
